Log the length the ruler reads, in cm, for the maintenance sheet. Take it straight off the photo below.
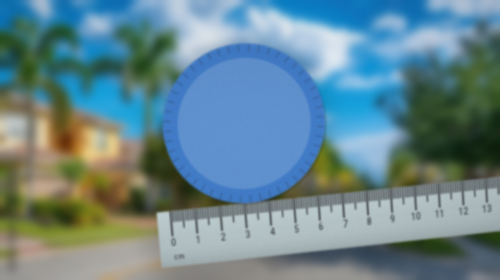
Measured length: 6.5 cm
